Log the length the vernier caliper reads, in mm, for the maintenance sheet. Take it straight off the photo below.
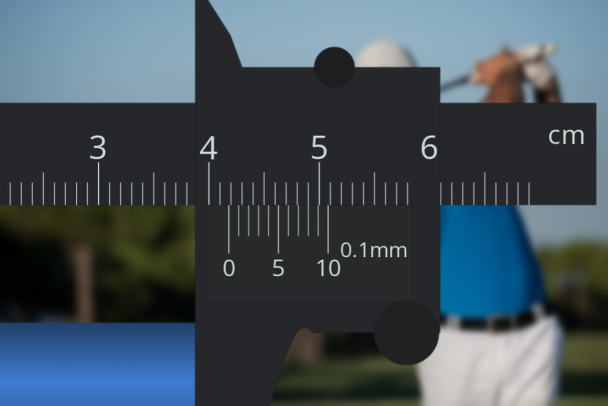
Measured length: 41.8 mm
